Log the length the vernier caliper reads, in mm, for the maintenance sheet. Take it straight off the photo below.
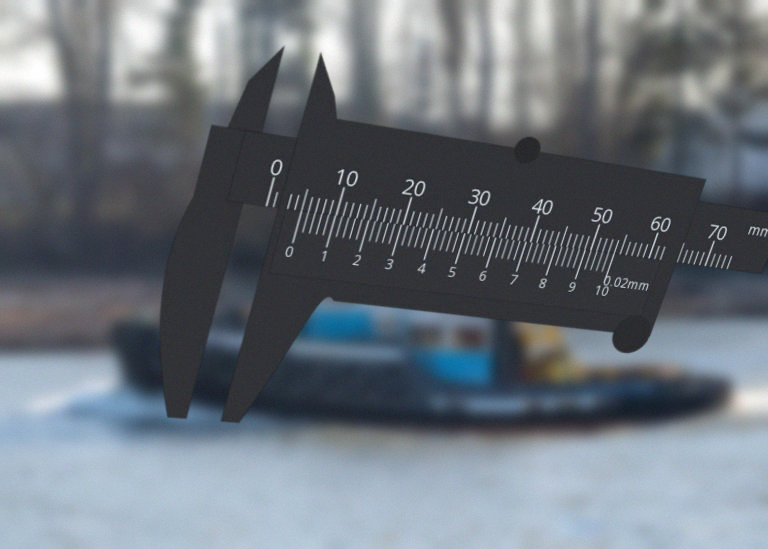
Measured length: 5.0 mm
